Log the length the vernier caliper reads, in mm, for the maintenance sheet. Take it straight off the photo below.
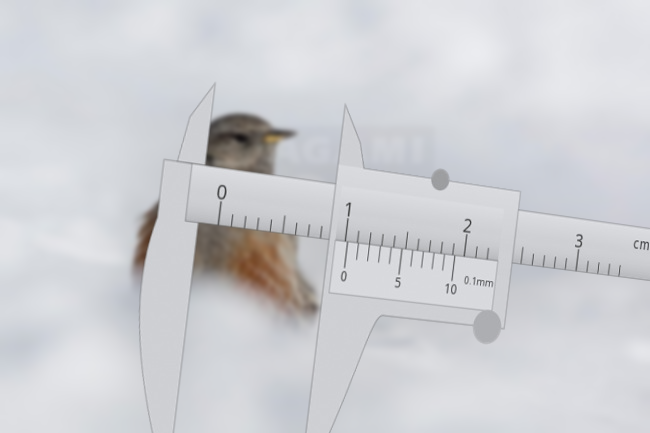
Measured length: 10.2 mm
